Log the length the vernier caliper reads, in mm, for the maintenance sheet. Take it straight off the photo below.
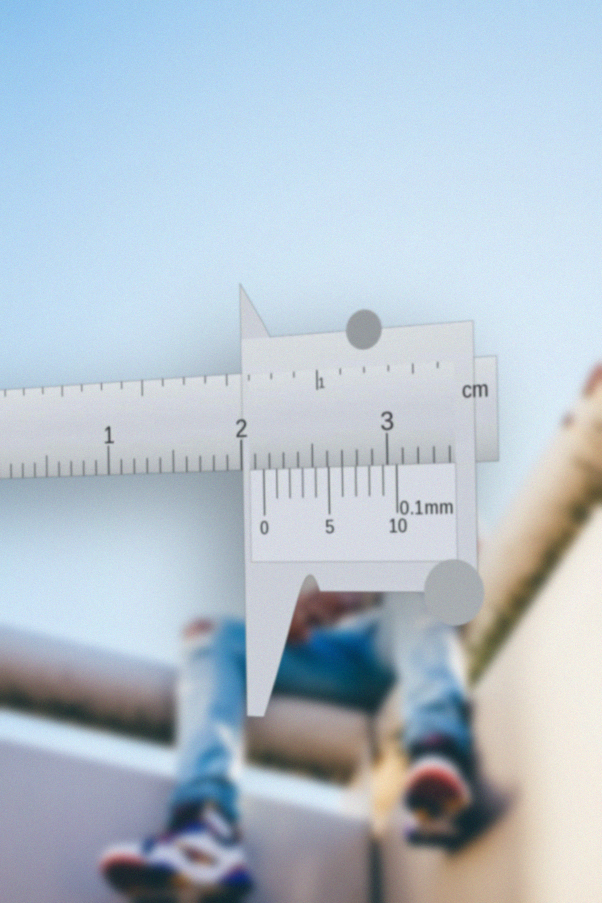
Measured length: 21.6 mm
